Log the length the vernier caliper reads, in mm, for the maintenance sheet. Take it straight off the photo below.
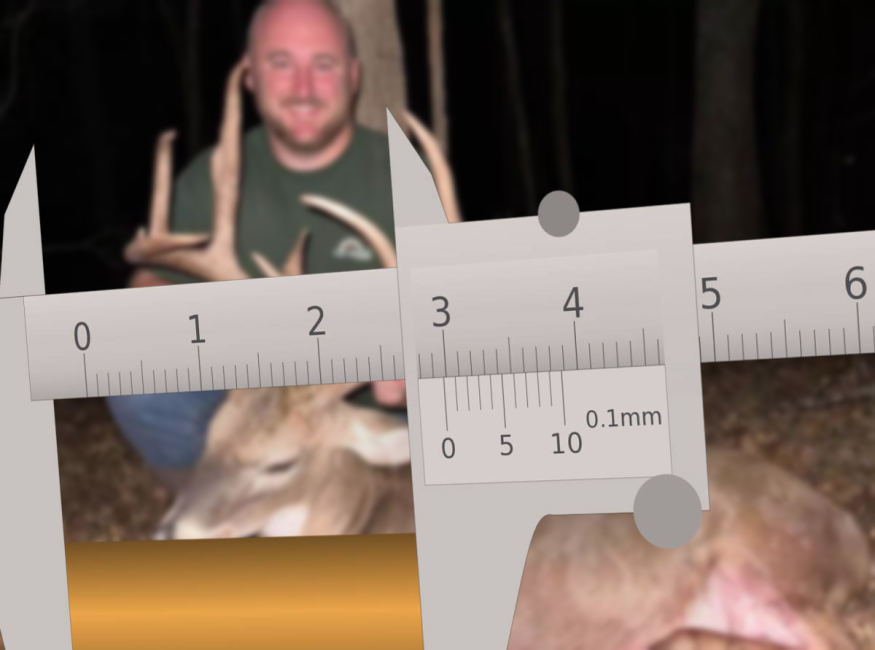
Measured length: 29.8 mm
